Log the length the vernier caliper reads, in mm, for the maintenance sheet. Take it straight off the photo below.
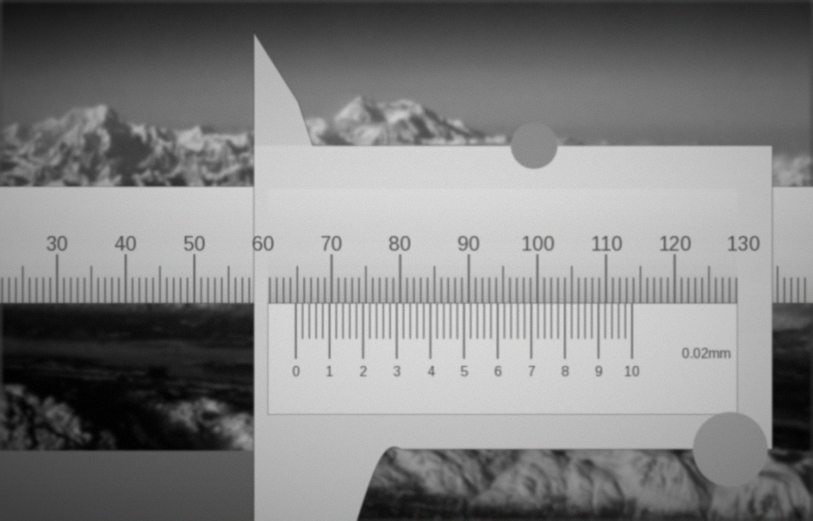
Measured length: 64.8 mm
